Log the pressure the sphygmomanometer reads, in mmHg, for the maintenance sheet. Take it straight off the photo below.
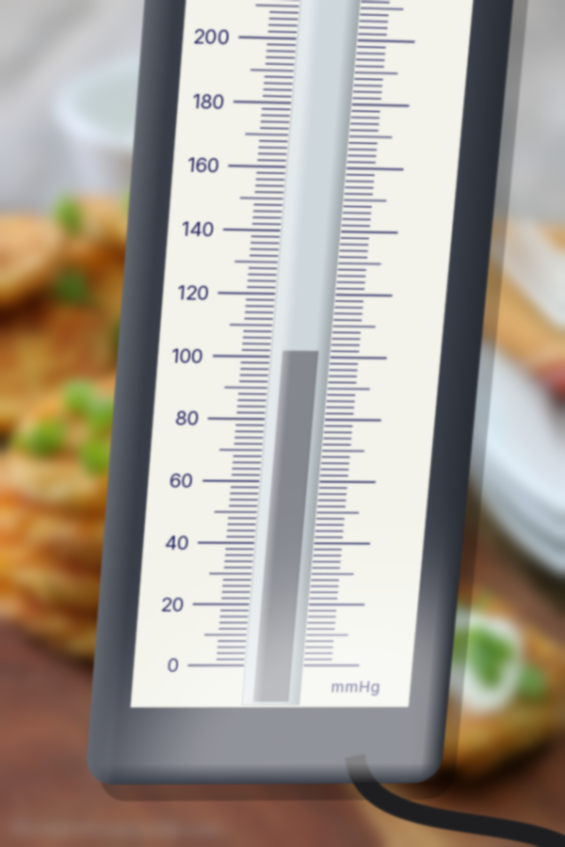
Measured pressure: 102 mmHg
